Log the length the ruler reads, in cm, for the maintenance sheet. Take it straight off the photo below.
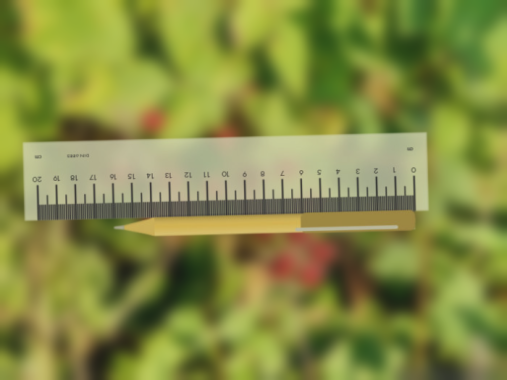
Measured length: 16 cm
